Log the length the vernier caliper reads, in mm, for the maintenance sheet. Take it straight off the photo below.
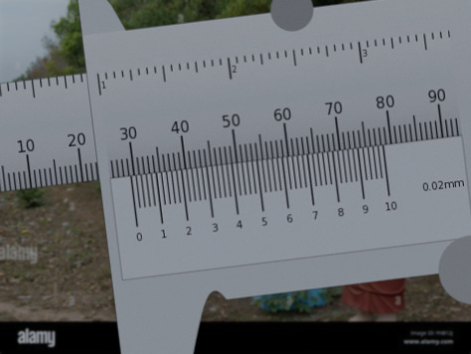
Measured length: 29.4 mm
